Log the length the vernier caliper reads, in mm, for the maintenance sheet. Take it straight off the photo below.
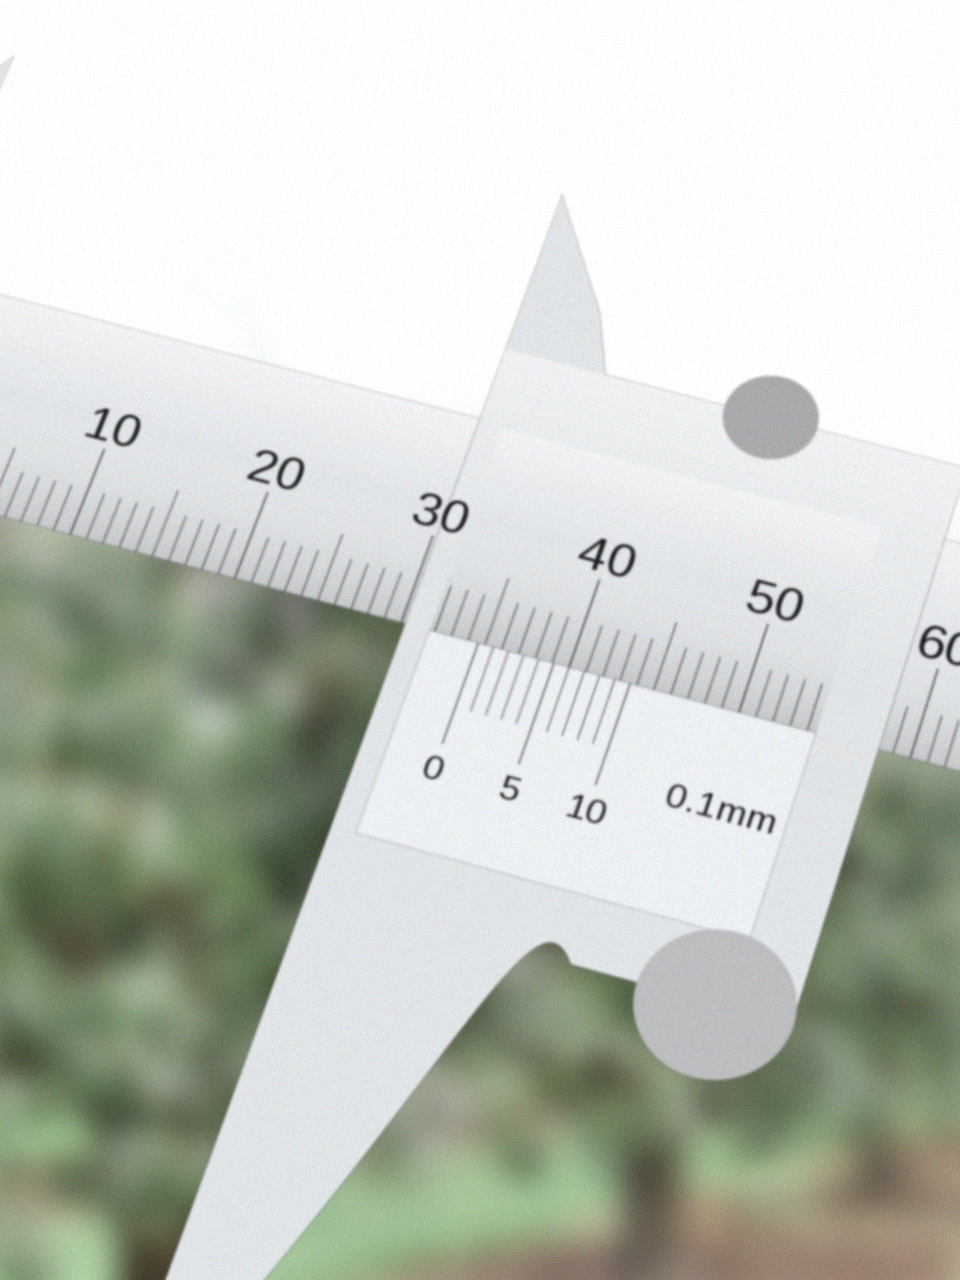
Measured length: 34.6 mm
